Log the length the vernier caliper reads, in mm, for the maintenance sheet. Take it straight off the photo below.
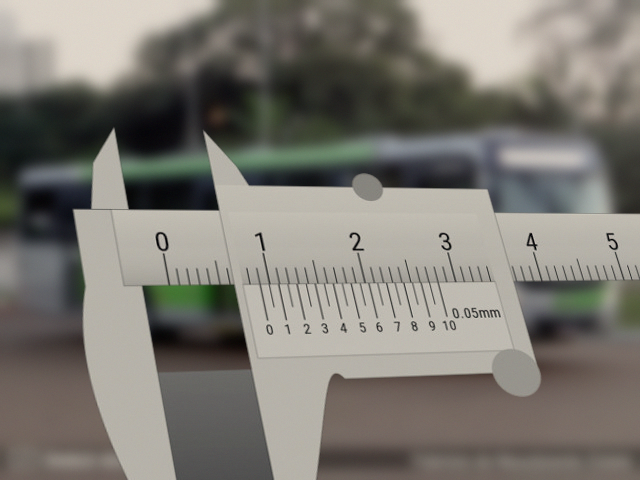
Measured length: 9.0 mm
